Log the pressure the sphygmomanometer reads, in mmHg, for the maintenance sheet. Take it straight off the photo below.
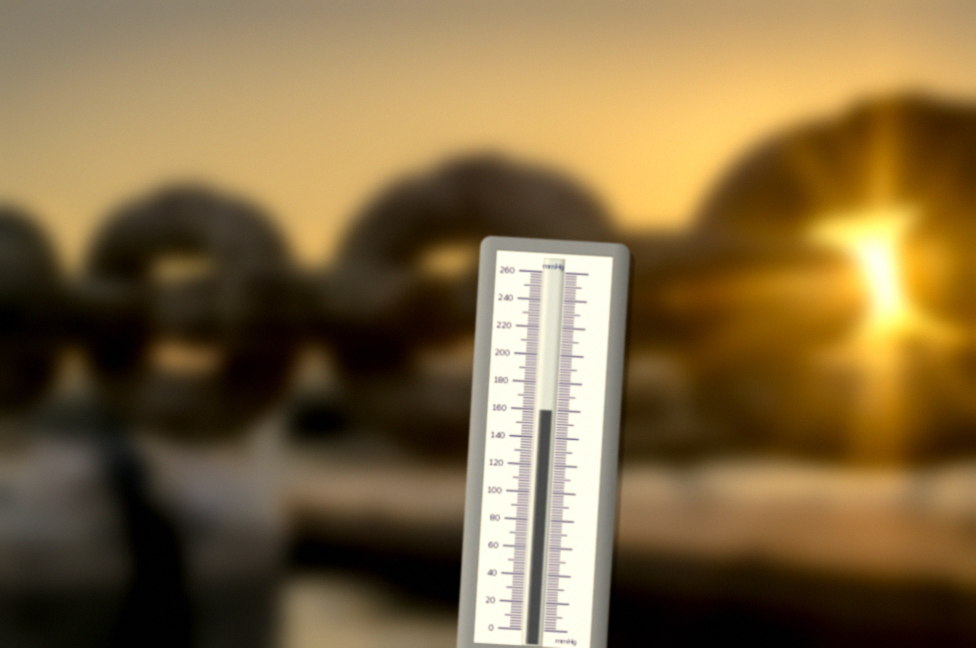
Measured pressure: 160 mmHg
